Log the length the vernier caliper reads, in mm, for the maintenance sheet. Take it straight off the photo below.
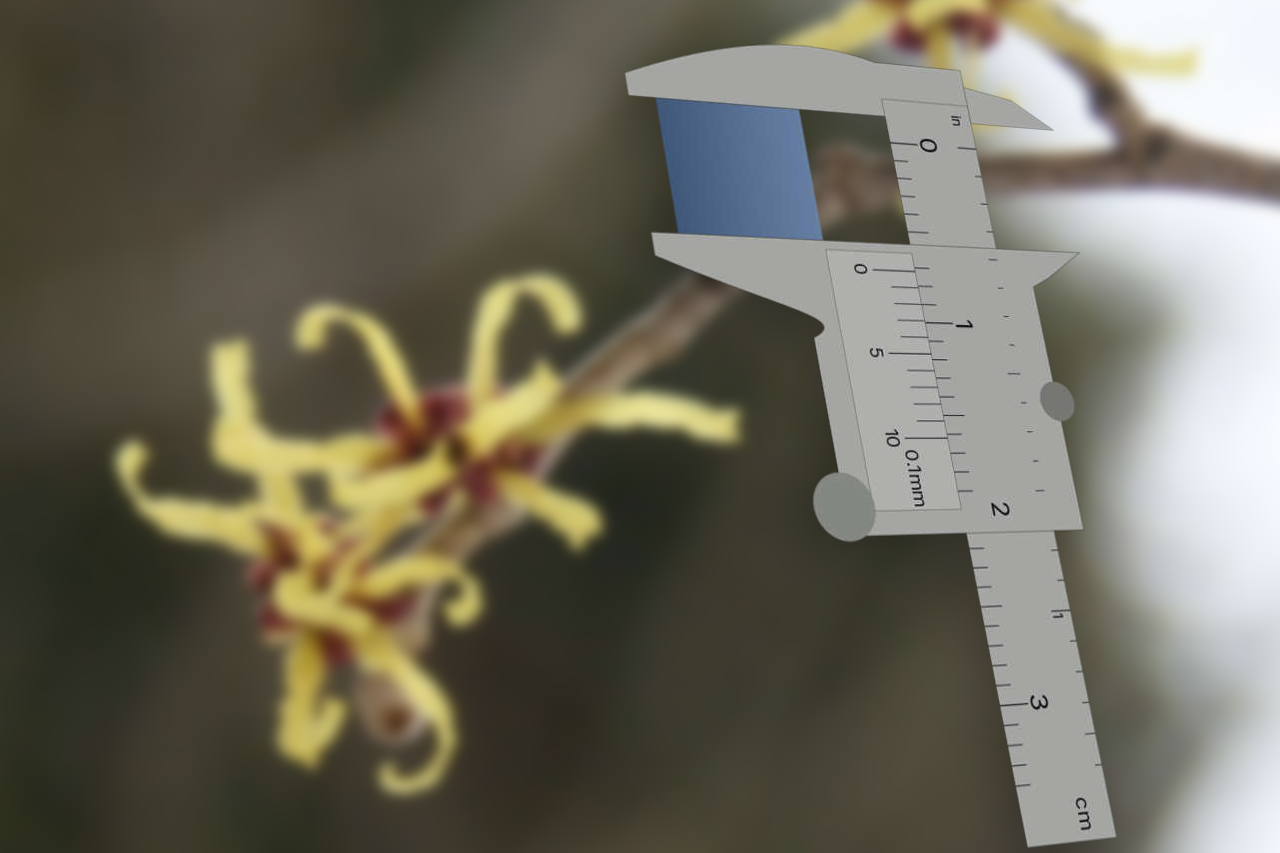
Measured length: 7.2 mm
